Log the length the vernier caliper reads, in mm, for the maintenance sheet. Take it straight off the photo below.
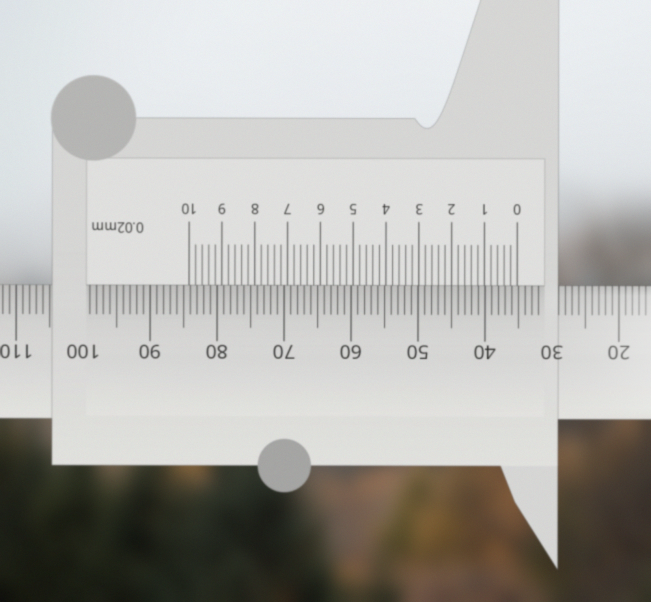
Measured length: 35.2 mm
